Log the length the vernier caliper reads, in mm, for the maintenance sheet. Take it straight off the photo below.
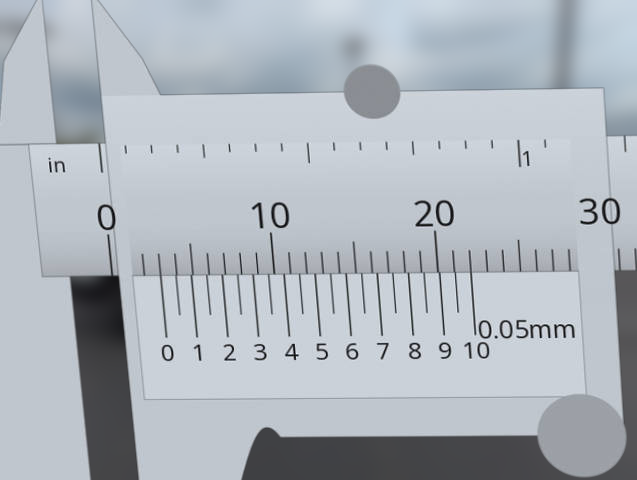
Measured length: 3.0 mm
